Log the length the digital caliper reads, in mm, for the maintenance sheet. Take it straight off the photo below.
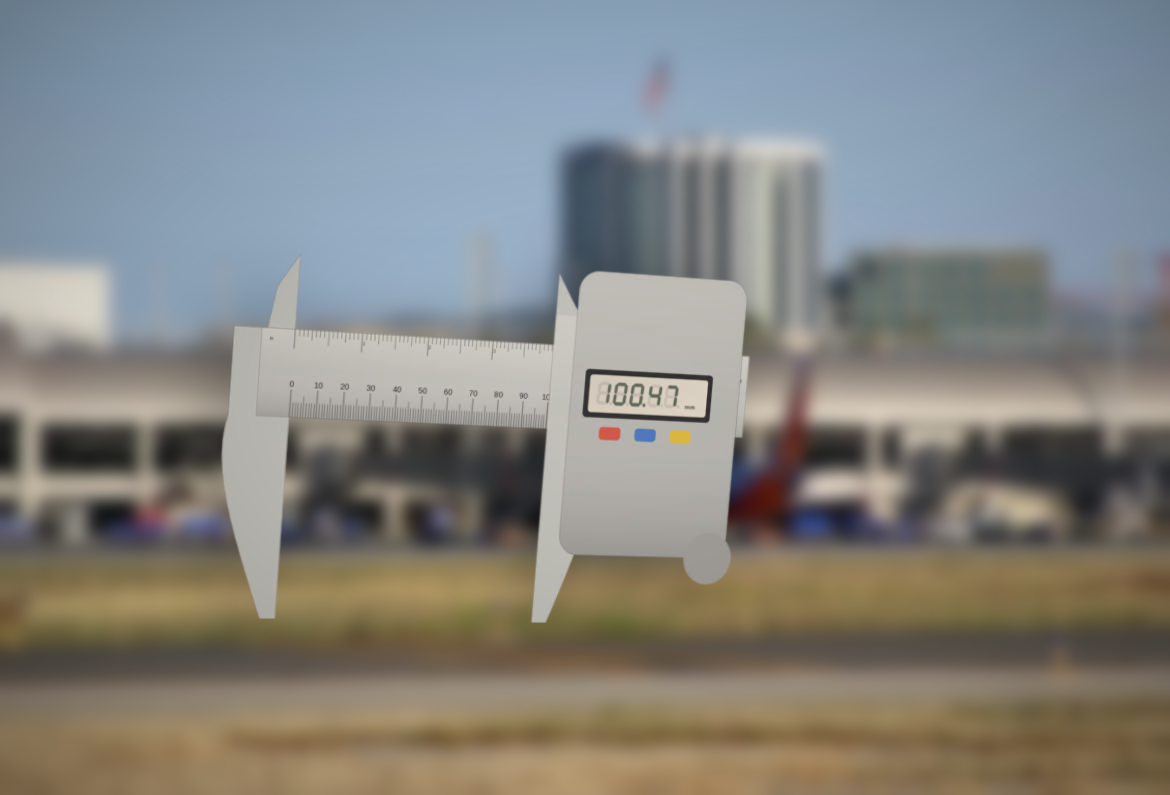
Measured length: 100.47 mm
